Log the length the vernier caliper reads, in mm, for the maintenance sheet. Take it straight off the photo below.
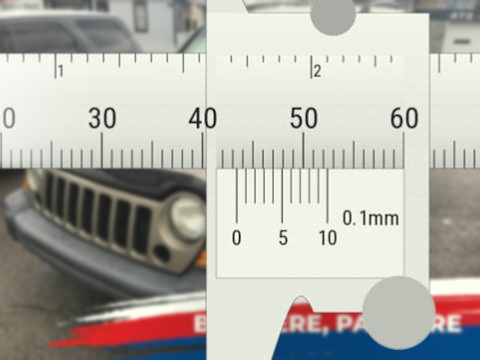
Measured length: 43.4 mm
